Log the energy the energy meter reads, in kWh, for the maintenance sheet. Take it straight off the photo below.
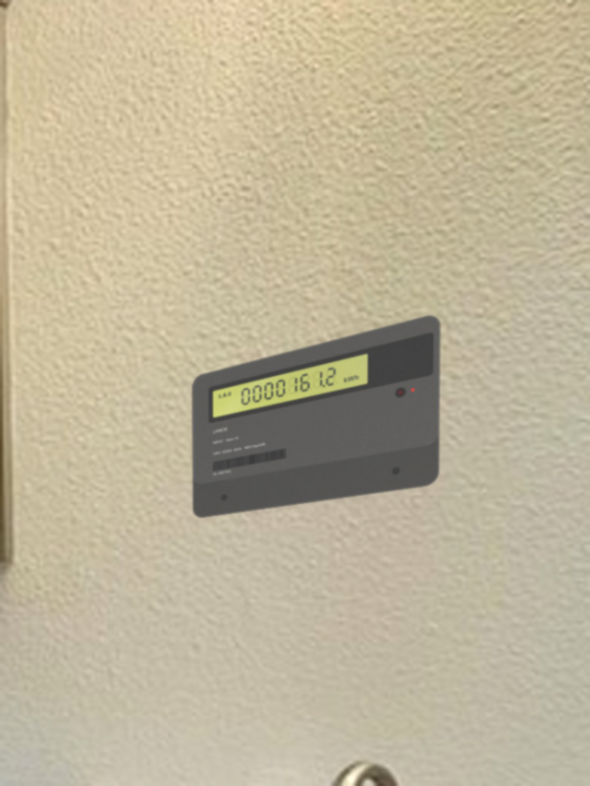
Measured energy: 161.2 kWh
